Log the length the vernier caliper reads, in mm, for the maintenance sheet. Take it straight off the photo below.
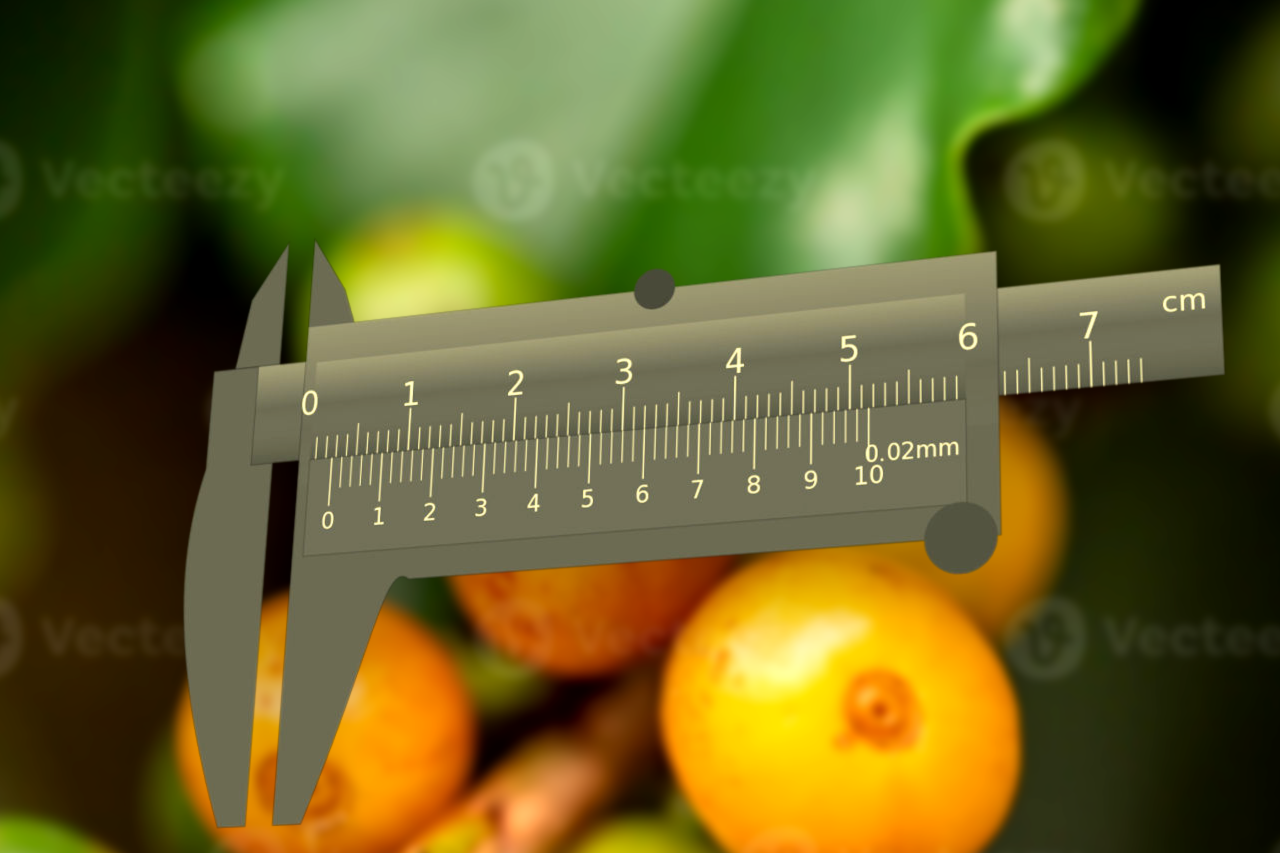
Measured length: 2.6 mm
